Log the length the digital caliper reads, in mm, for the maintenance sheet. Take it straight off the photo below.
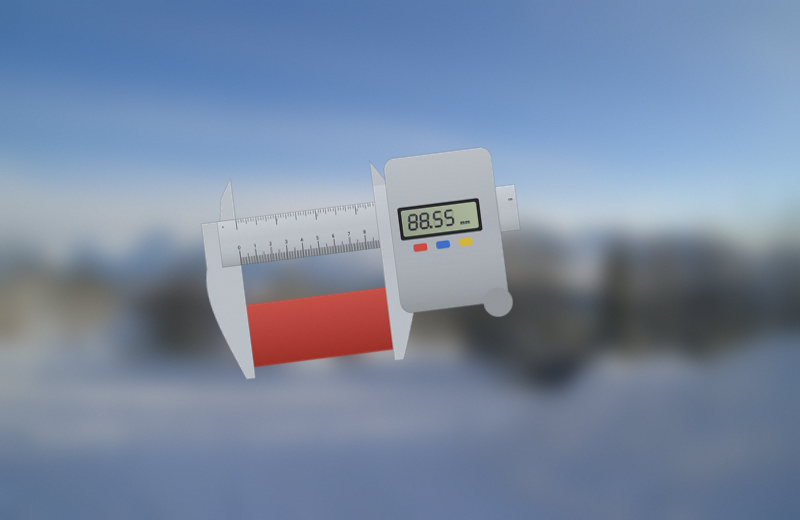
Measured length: 88.55 mm
